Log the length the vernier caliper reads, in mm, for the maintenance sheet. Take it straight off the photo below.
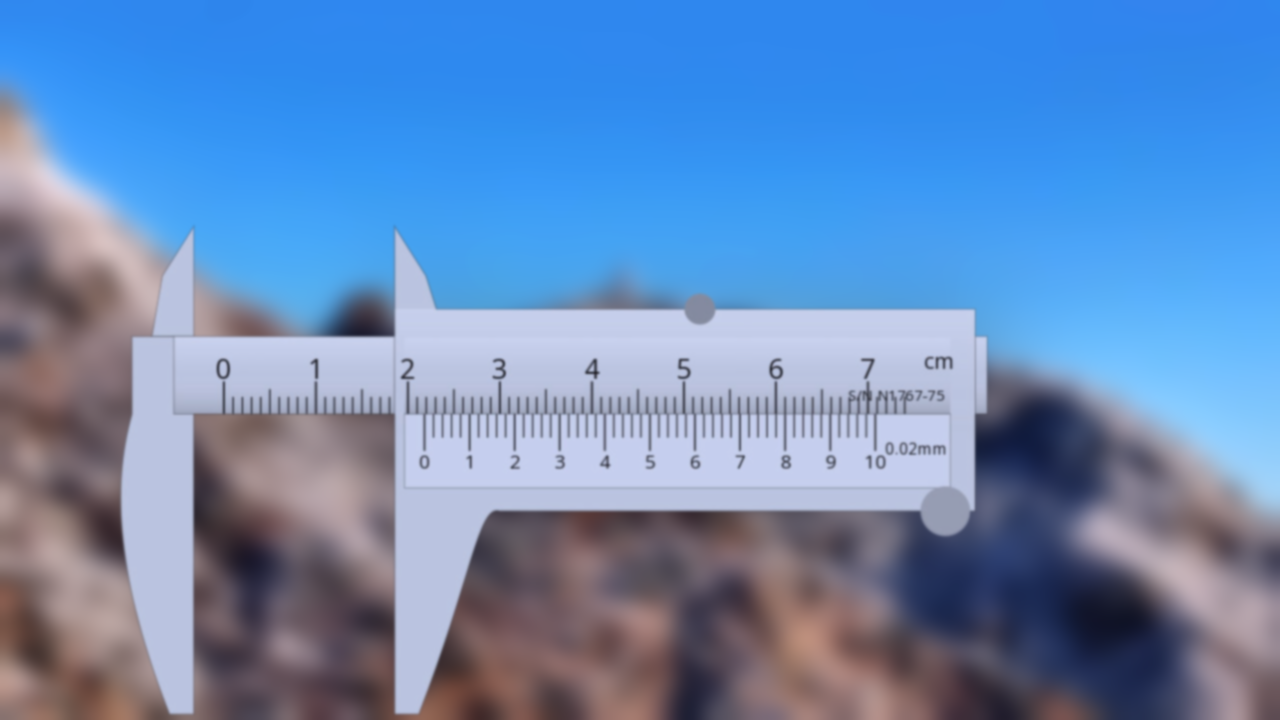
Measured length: 21.8 mm
